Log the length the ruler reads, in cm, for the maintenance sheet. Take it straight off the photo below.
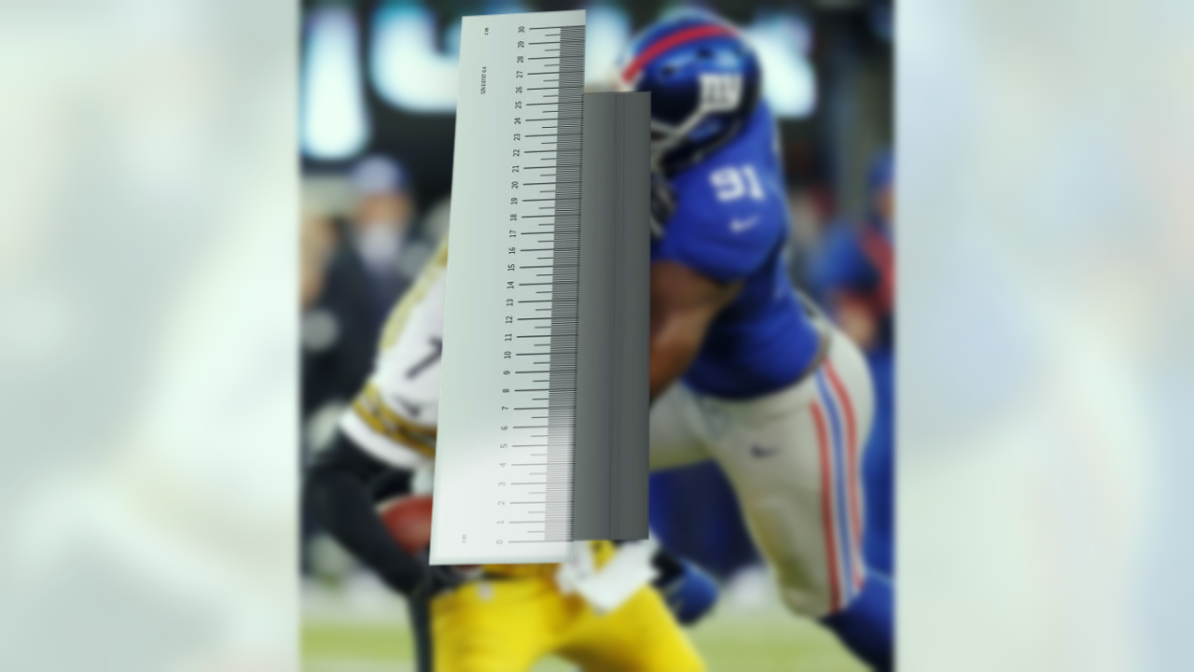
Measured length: 25.5 cm
